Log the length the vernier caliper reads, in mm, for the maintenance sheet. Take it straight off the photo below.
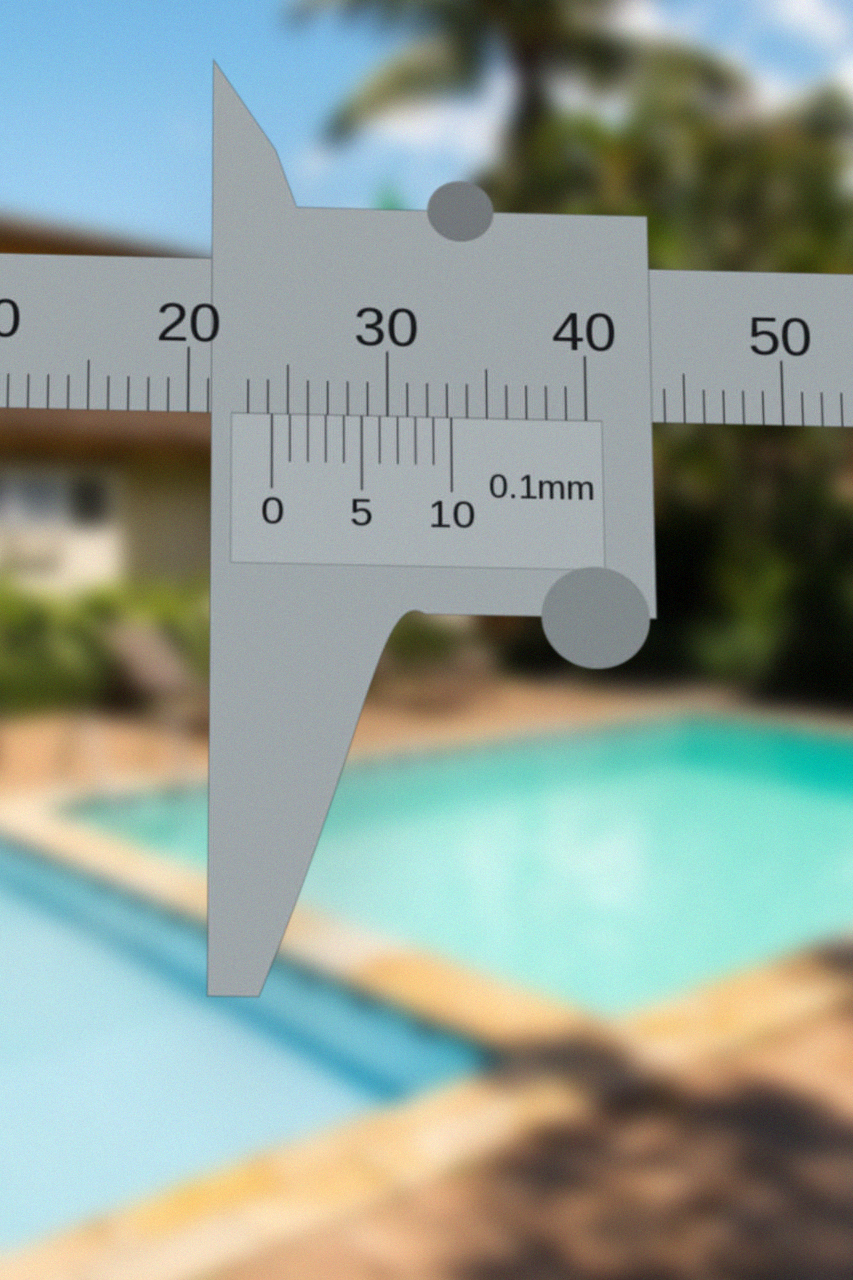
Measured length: 24.2 mm
